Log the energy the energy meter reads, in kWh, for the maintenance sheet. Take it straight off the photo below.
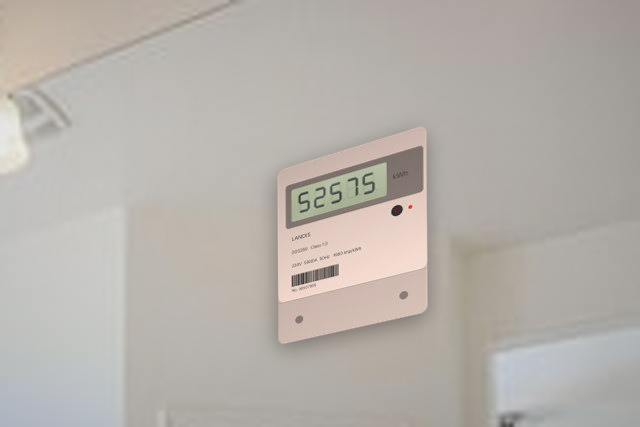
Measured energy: 52575 kWh
